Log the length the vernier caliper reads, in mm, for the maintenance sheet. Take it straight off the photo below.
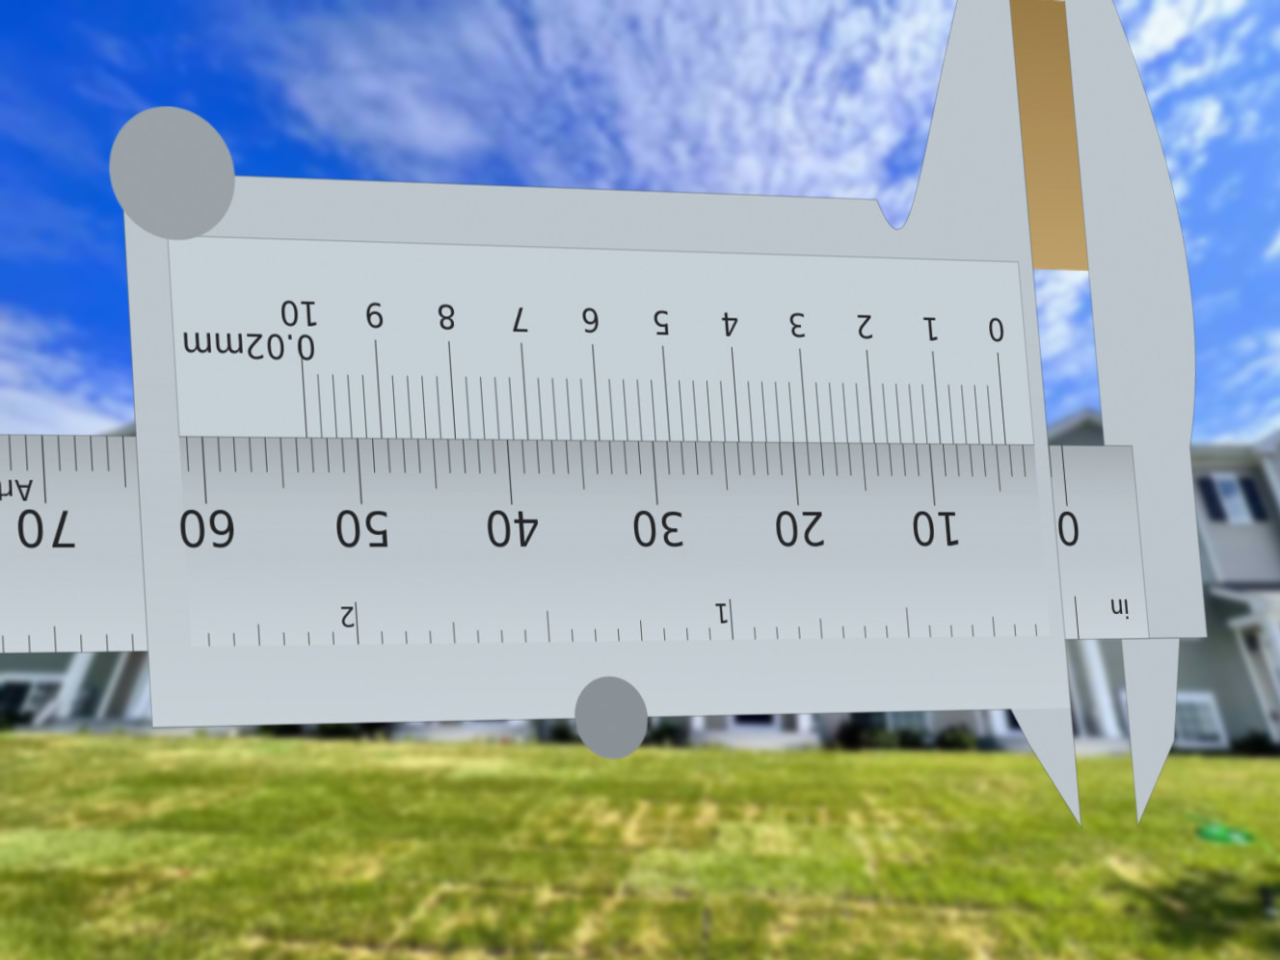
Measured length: 4.3 mm
